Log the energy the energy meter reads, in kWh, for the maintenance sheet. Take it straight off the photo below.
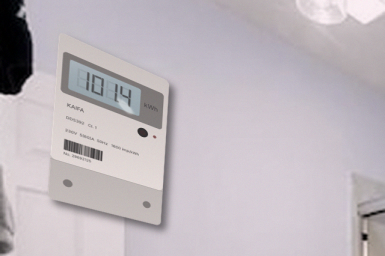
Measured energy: 101.4 kWh
